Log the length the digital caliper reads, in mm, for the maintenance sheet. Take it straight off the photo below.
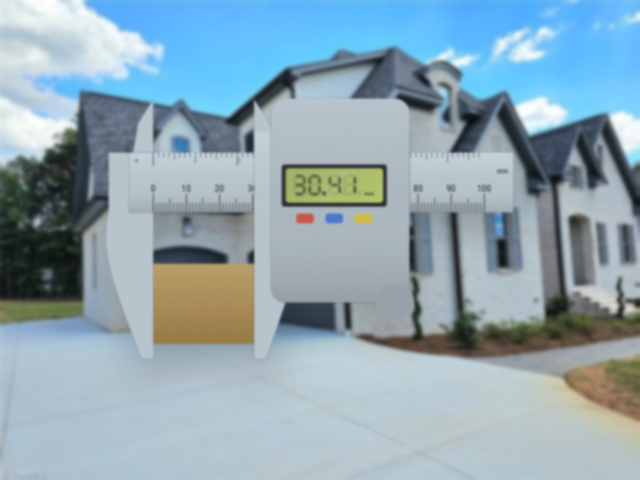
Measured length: 30.41 mm
